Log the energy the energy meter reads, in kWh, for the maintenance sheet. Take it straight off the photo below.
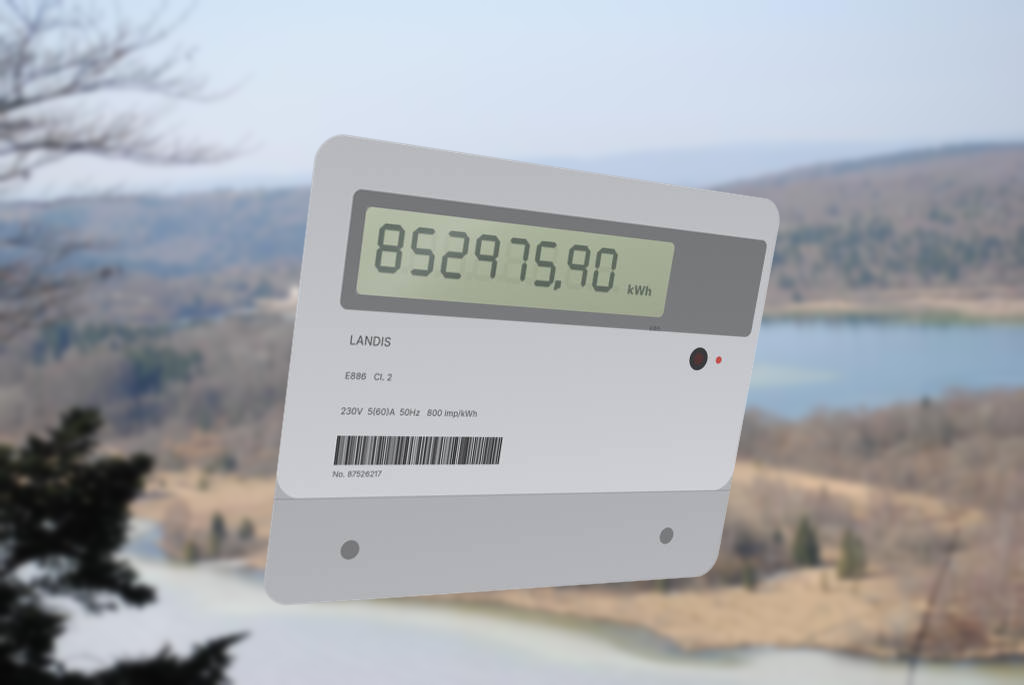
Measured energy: 852975.90 kWh
